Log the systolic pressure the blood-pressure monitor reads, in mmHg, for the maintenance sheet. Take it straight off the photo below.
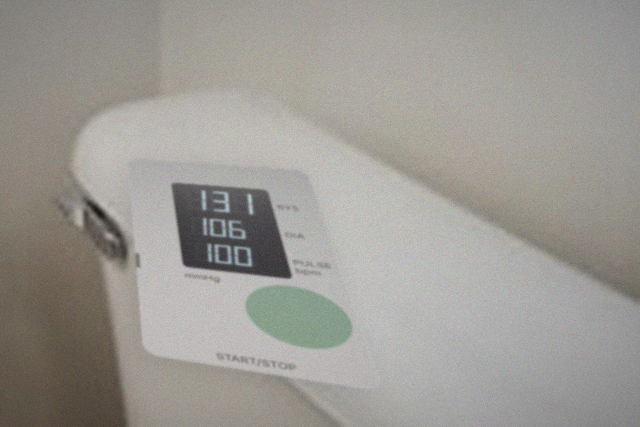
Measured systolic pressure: 131 mmHg
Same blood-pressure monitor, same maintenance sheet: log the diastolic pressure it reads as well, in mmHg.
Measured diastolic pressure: 106 mmHg
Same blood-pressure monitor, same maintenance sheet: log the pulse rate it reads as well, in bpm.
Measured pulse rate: 100 bpm
